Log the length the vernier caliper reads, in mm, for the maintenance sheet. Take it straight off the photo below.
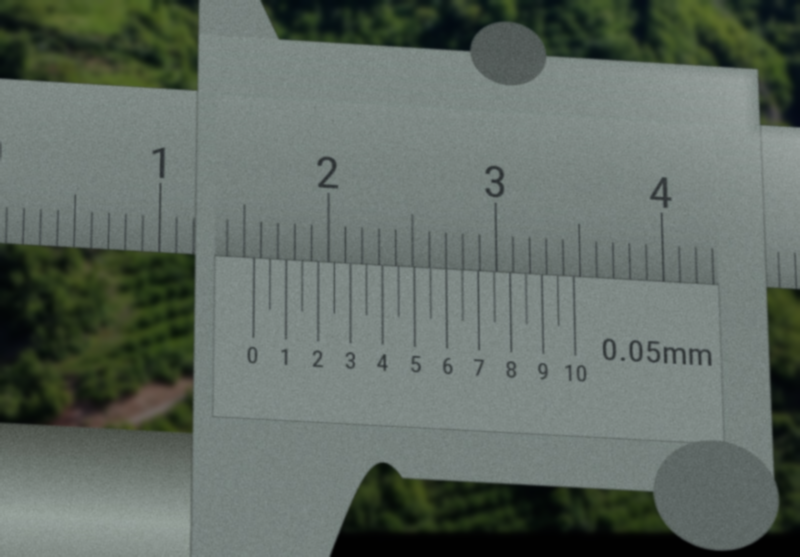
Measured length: 15.6 mm
